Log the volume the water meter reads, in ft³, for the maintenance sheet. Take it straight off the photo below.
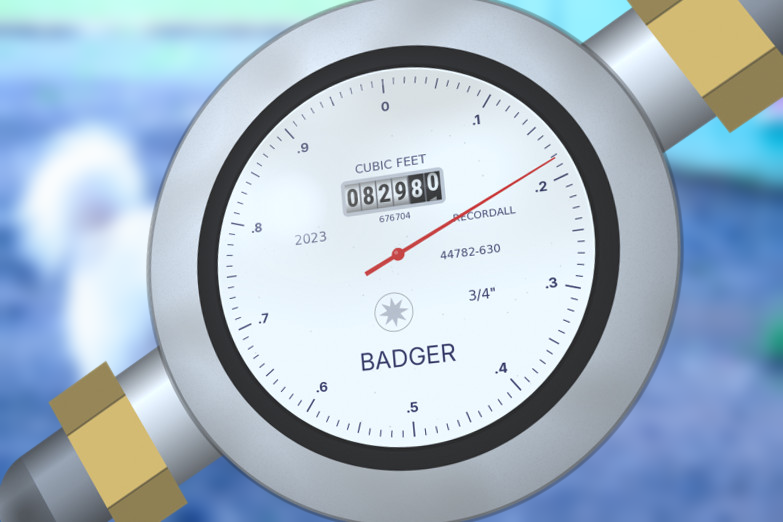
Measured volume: 82980.18 ft³
